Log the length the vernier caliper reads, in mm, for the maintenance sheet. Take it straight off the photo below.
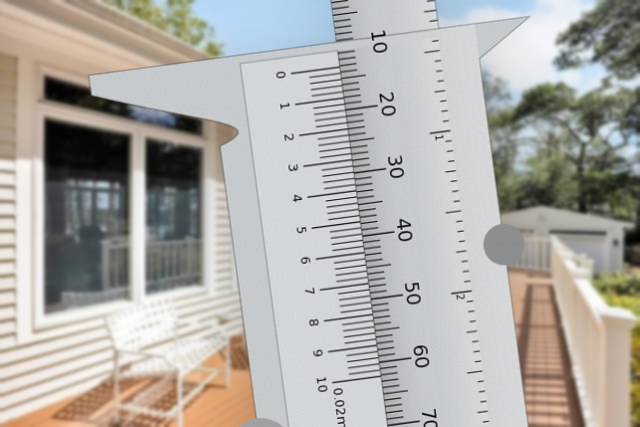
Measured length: 13.2 mm
